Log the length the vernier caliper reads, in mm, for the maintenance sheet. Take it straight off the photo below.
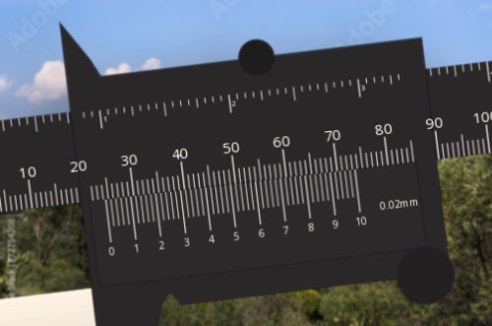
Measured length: 24.5 mm
